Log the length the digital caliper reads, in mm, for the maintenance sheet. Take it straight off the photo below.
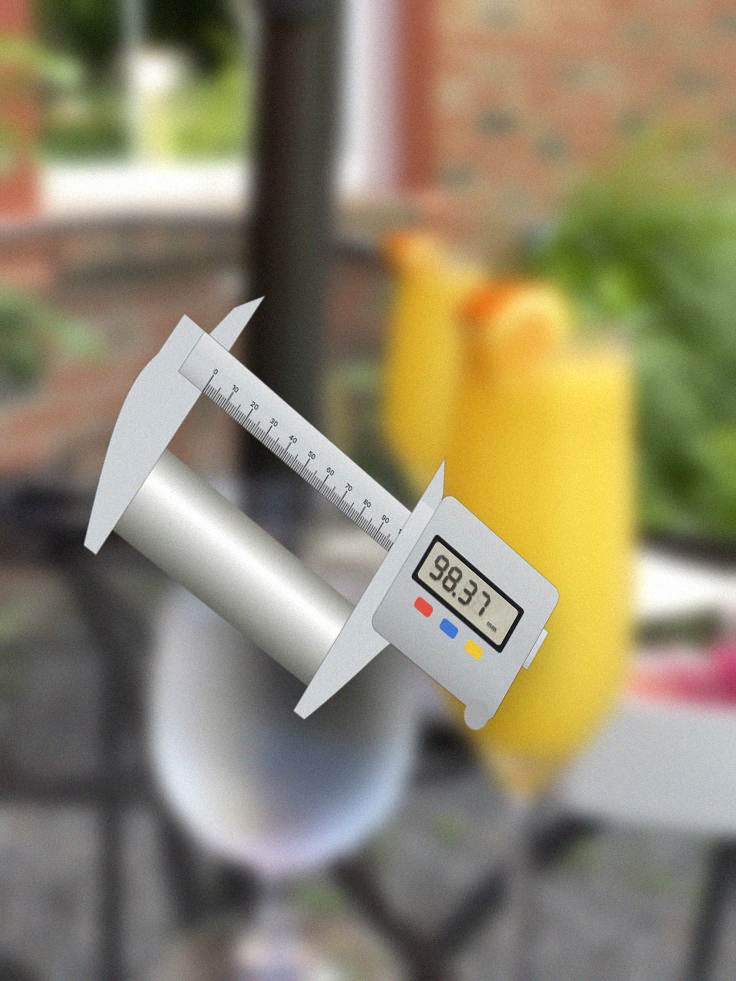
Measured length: 98.37 mm
